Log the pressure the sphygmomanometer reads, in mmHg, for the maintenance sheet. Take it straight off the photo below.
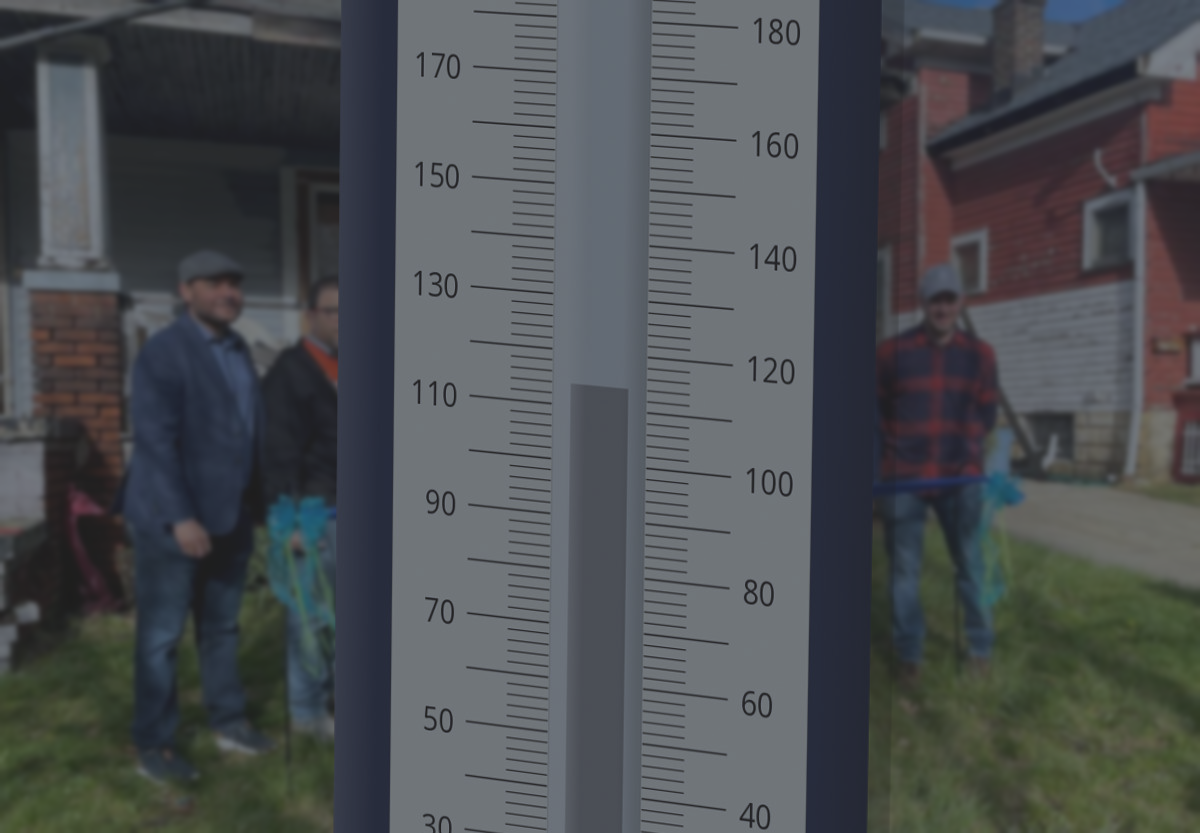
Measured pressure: 114 mmHg
